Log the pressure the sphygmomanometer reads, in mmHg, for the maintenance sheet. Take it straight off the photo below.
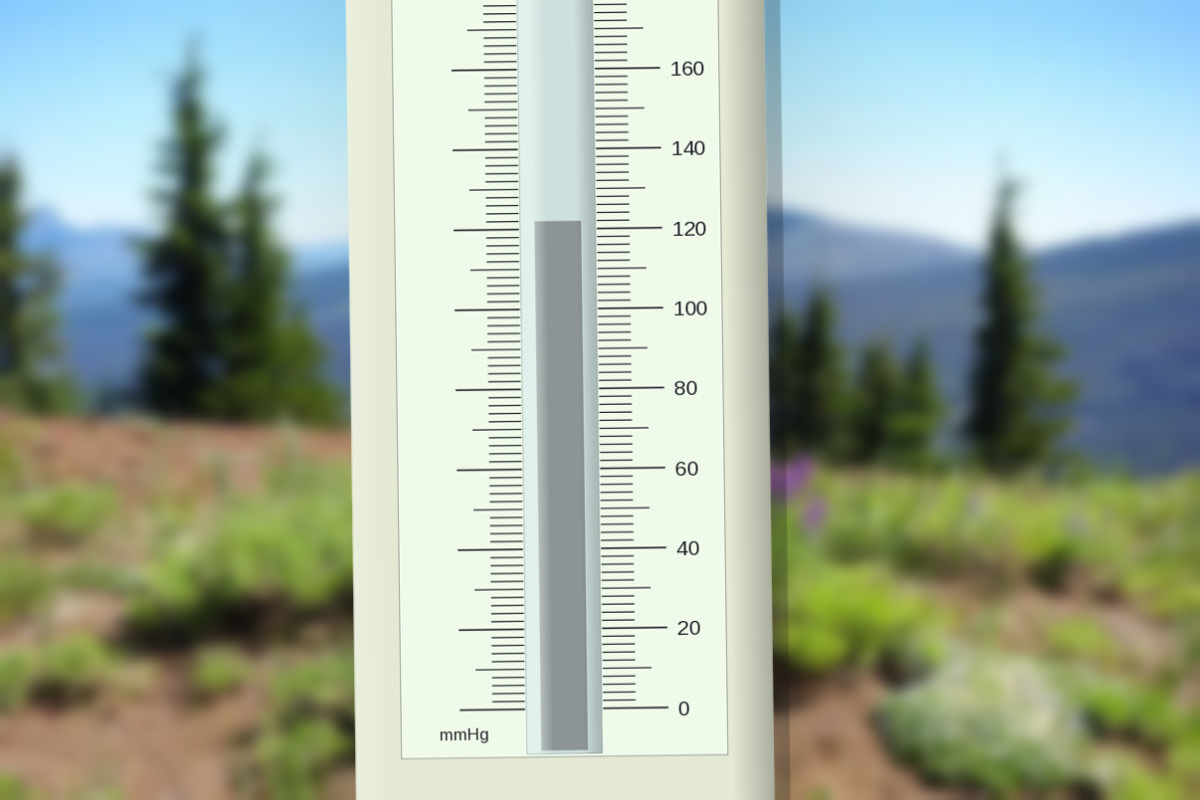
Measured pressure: 122 mmHg
